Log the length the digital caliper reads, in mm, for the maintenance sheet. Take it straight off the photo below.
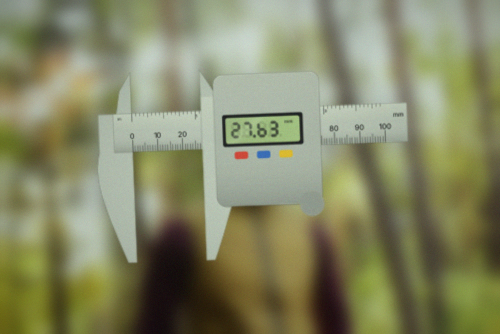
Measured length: 27.63 mm
